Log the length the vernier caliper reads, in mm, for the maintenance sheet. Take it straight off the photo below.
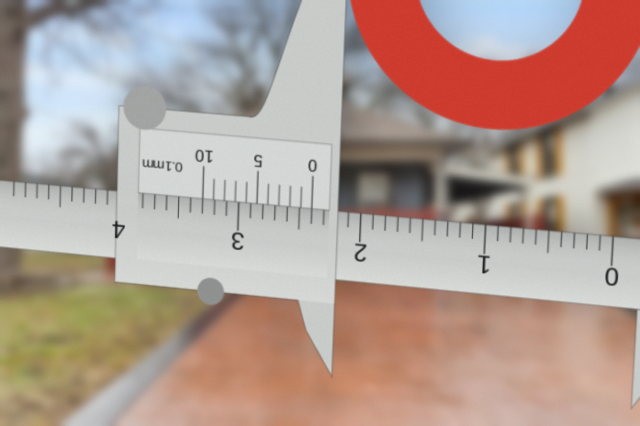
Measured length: 24.0 mm
